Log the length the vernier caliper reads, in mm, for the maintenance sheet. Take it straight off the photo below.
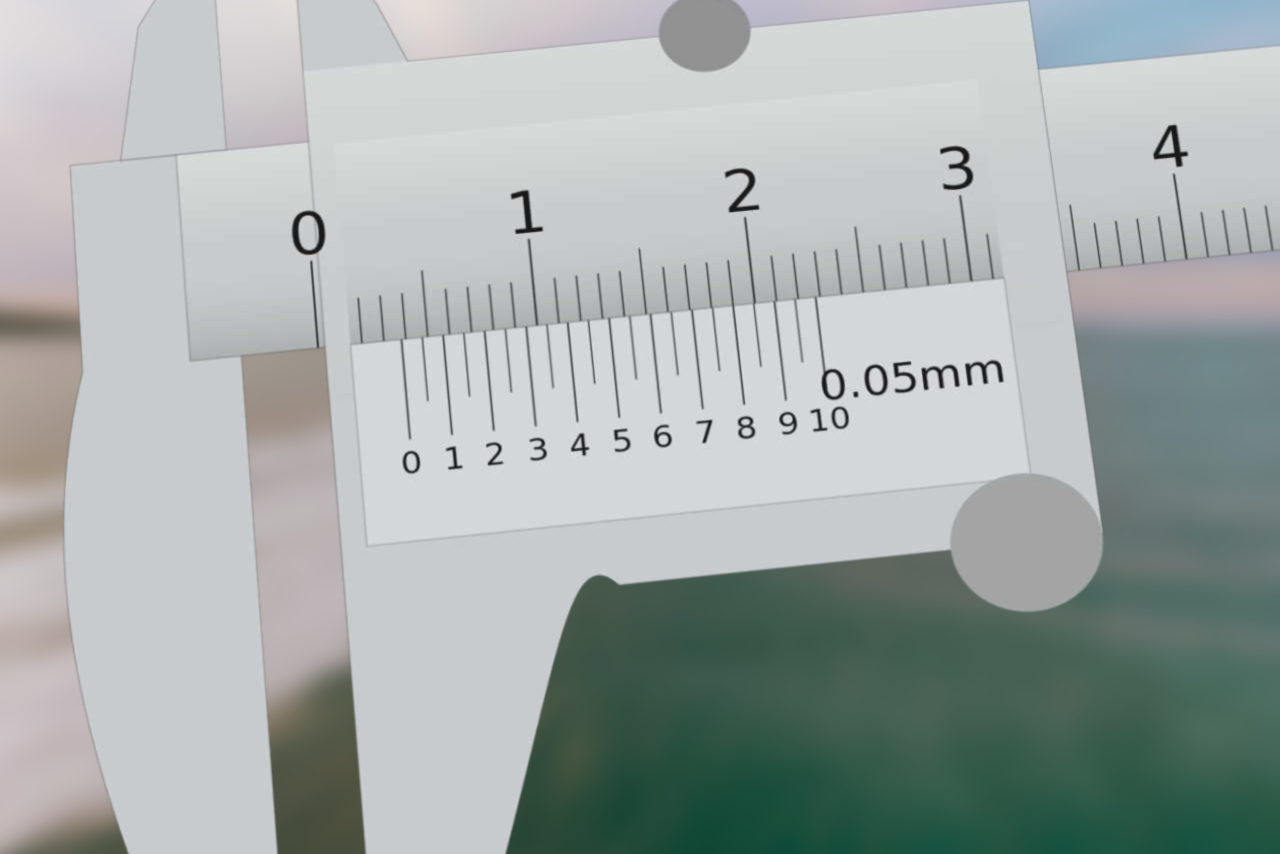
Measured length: 3.8 mm
